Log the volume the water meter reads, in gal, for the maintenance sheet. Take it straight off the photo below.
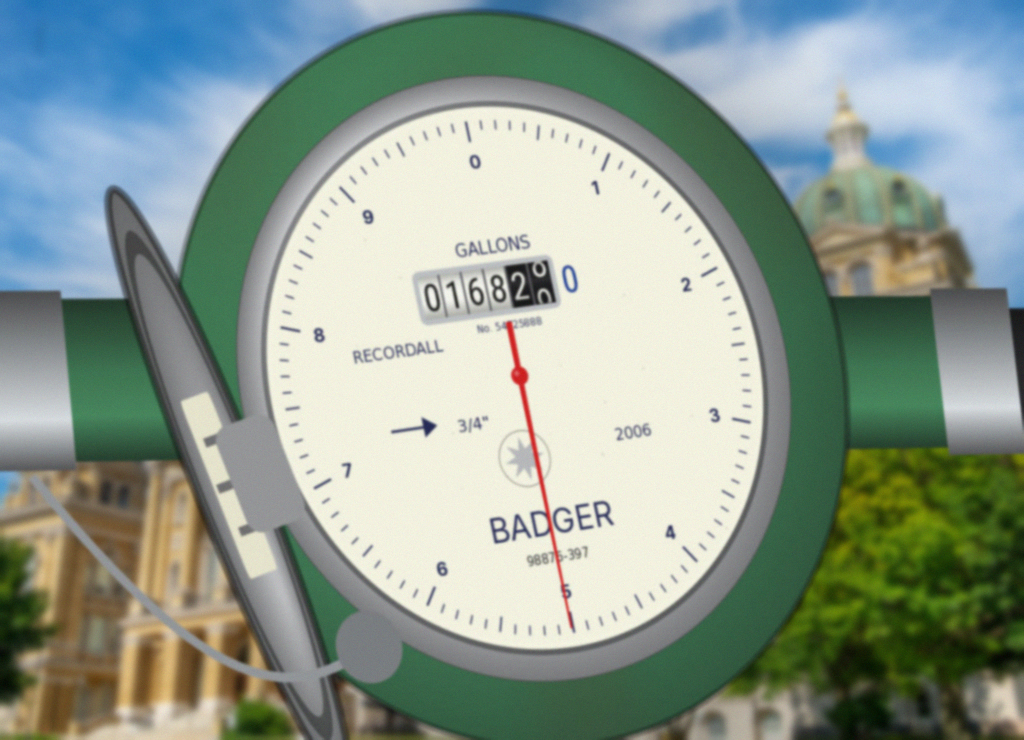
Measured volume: 168285.0 gal
